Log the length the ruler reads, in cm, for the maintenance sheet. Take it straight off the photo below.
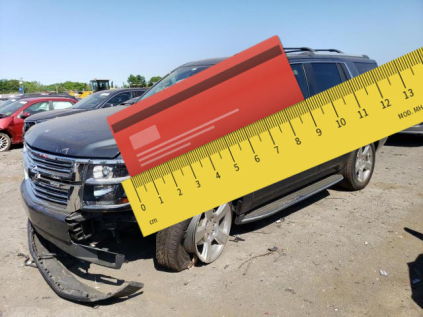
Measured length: 9 cm
